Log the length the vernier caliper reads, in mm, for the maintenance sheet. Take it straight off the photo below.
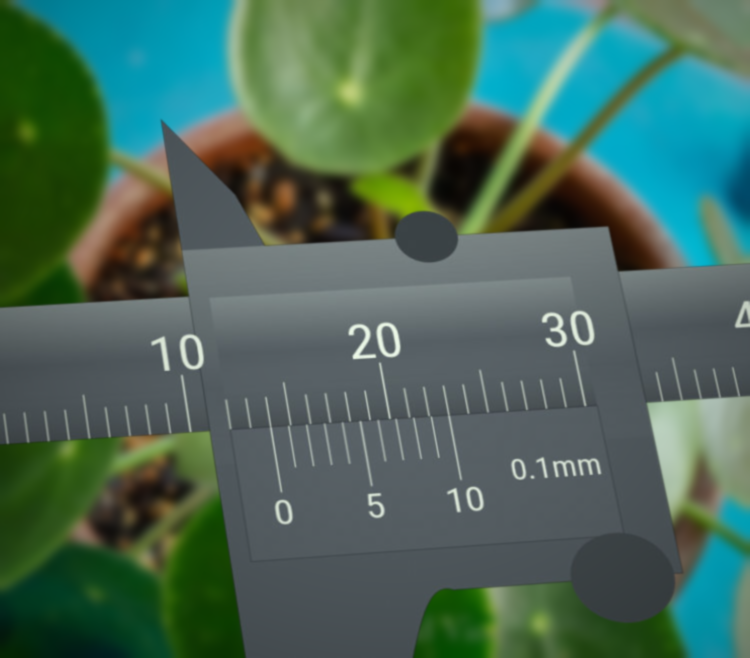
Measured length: 14.0 mm
